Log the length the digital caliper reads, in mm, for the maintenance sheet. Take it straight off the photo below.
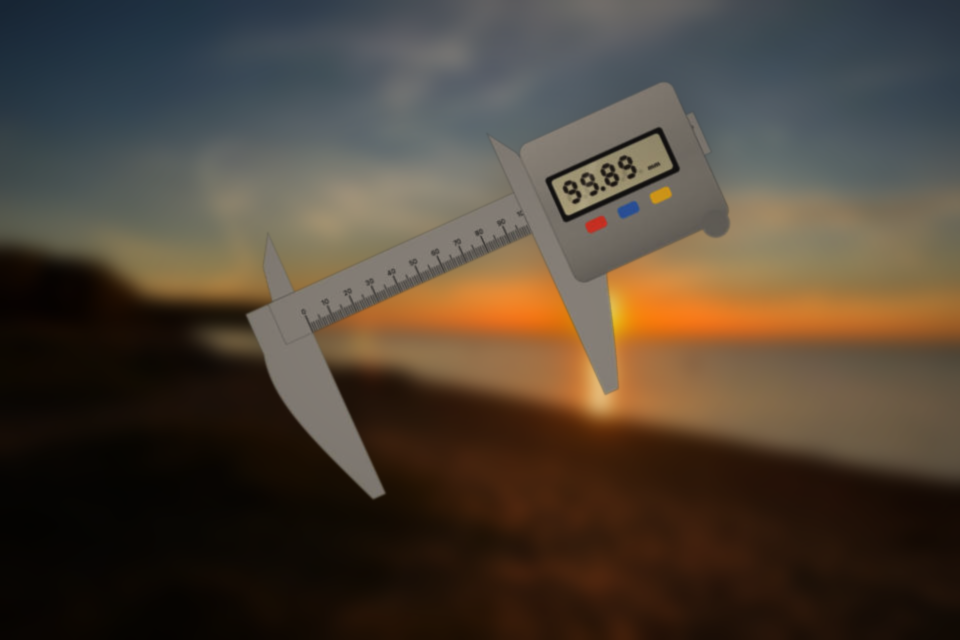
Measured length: 99.89 mm
